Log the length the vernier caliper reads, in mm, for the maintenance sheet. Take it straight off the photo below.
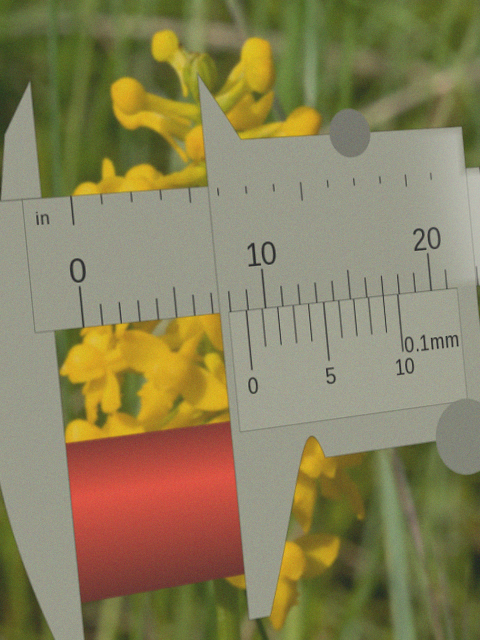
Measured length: 8.9 mm
